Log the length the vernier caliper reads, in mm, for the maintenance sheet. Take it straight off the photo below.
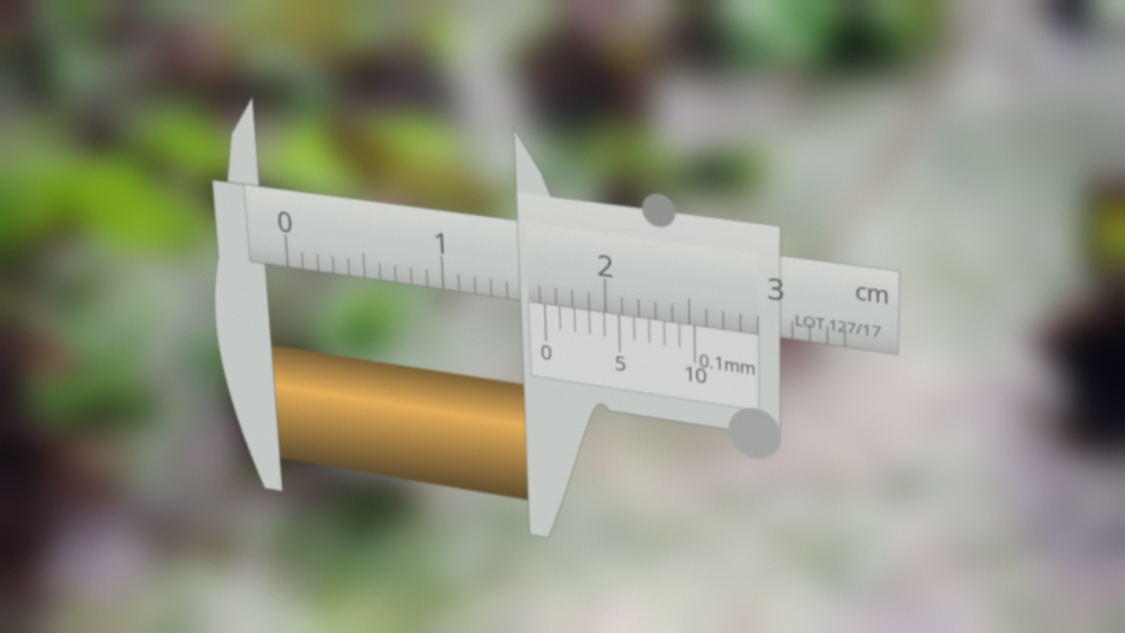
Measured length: 16.3 mm
